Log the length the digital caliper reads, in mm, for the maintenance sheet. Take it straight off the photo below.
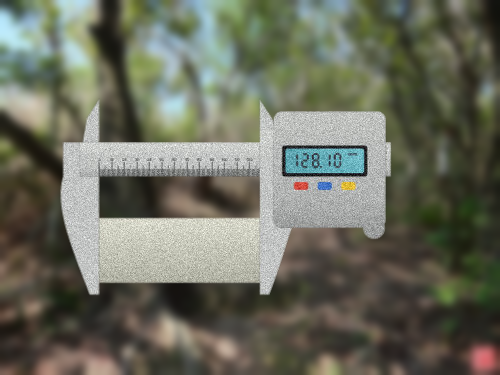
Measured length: 128.10 mm
